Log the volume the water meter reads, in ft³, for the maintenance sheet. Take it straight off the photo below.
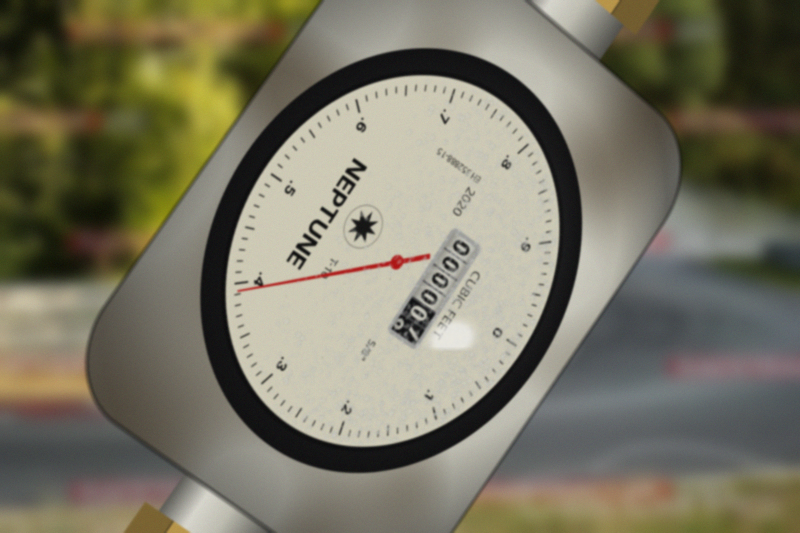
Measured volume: 7.39 ft³
